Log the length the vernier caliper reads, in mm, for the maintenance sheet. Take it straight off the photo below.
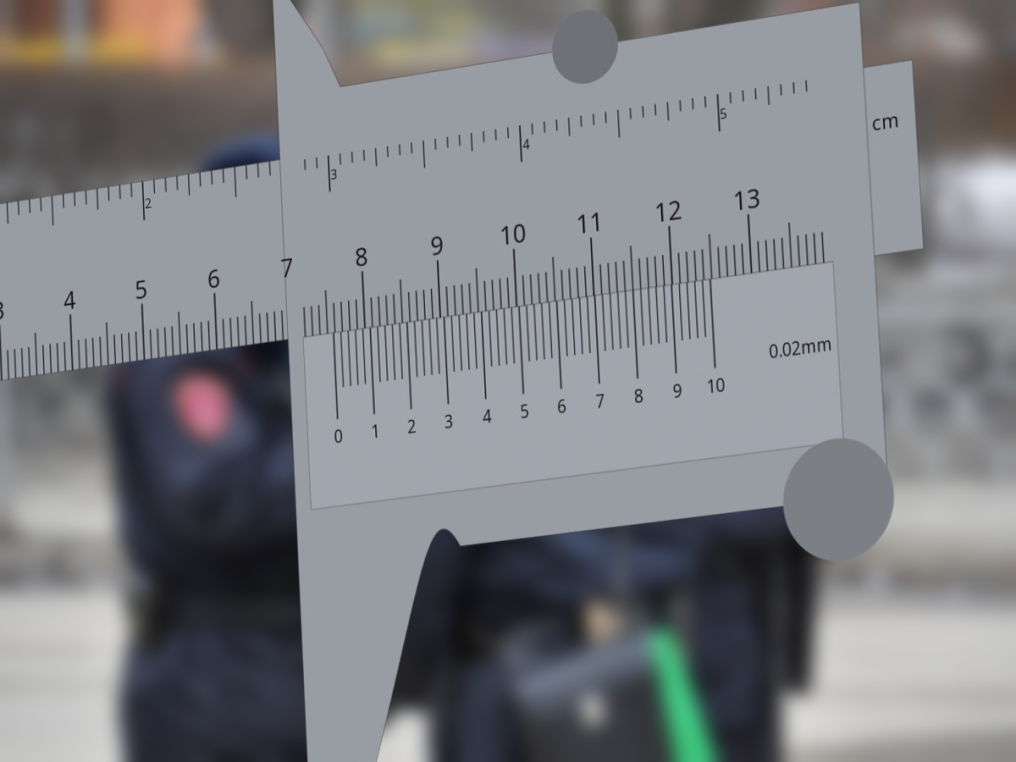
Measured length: 75.8 mm
